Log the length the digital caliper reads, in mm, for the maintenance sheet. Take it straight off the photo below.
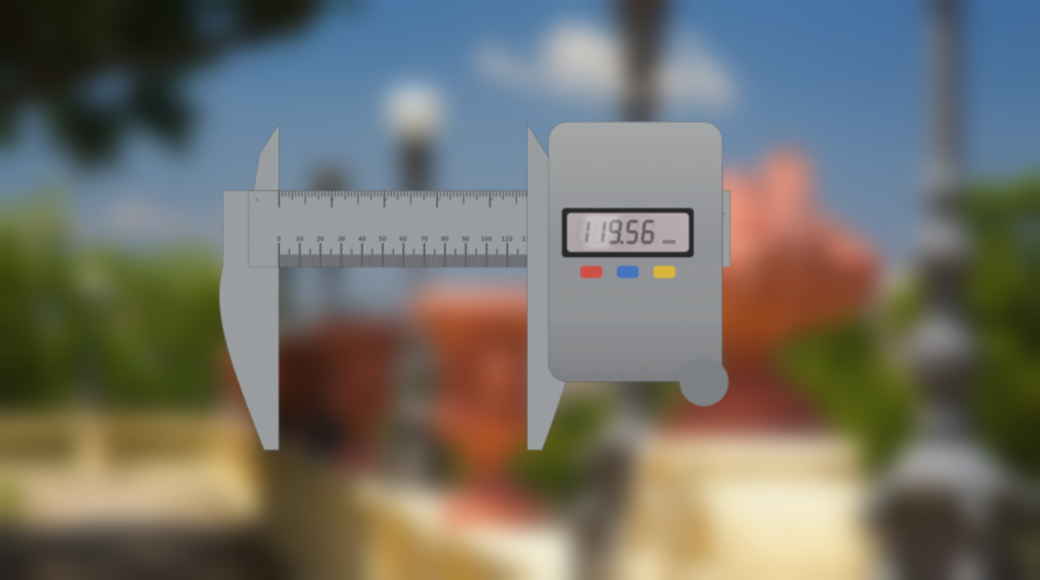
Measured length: 119.56 mm
